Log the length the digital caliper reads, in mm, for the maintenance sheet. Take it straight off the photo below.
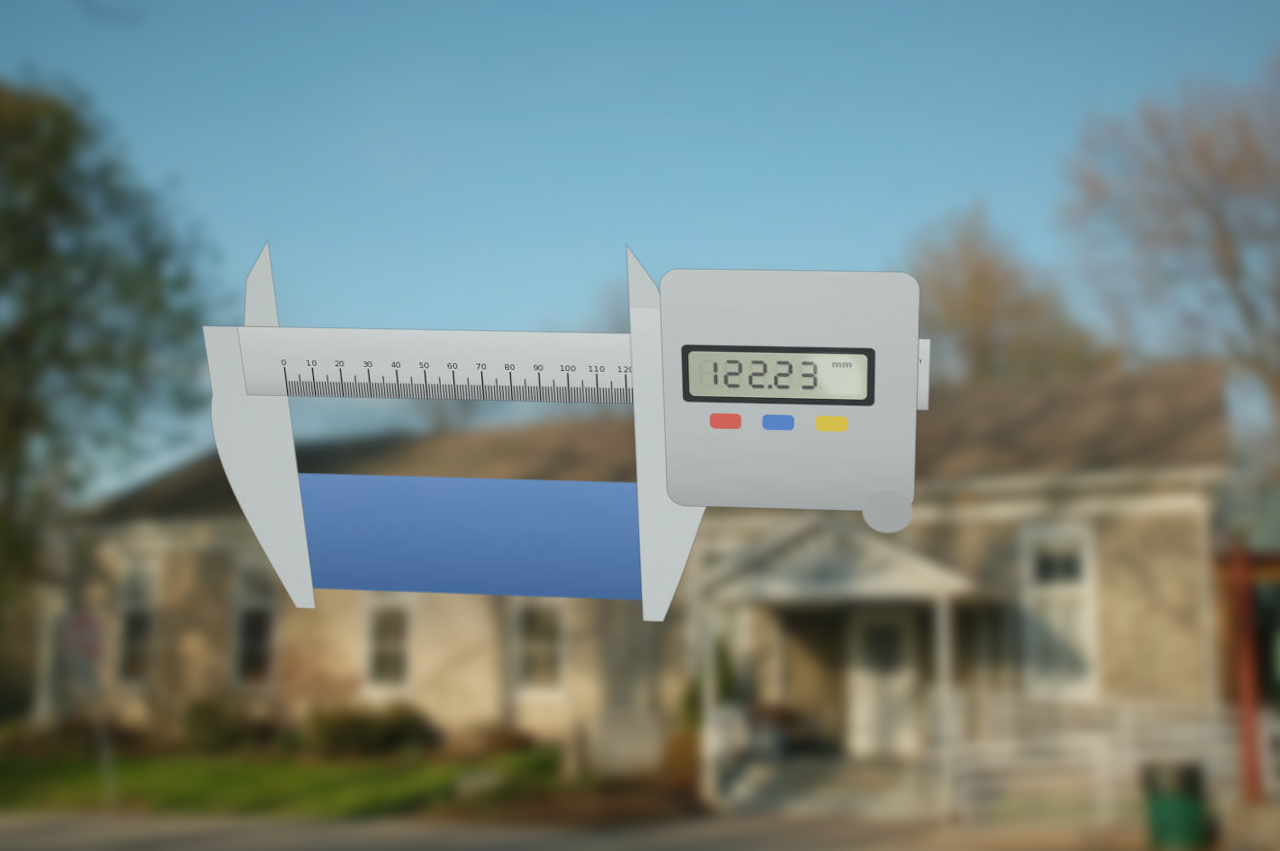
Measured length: 122.23 mm
